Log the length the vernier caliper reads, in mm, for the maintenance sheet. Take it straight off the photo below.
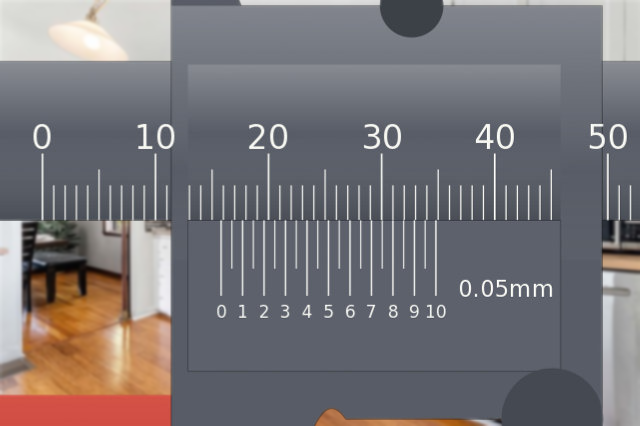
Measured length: 15.8 mm
